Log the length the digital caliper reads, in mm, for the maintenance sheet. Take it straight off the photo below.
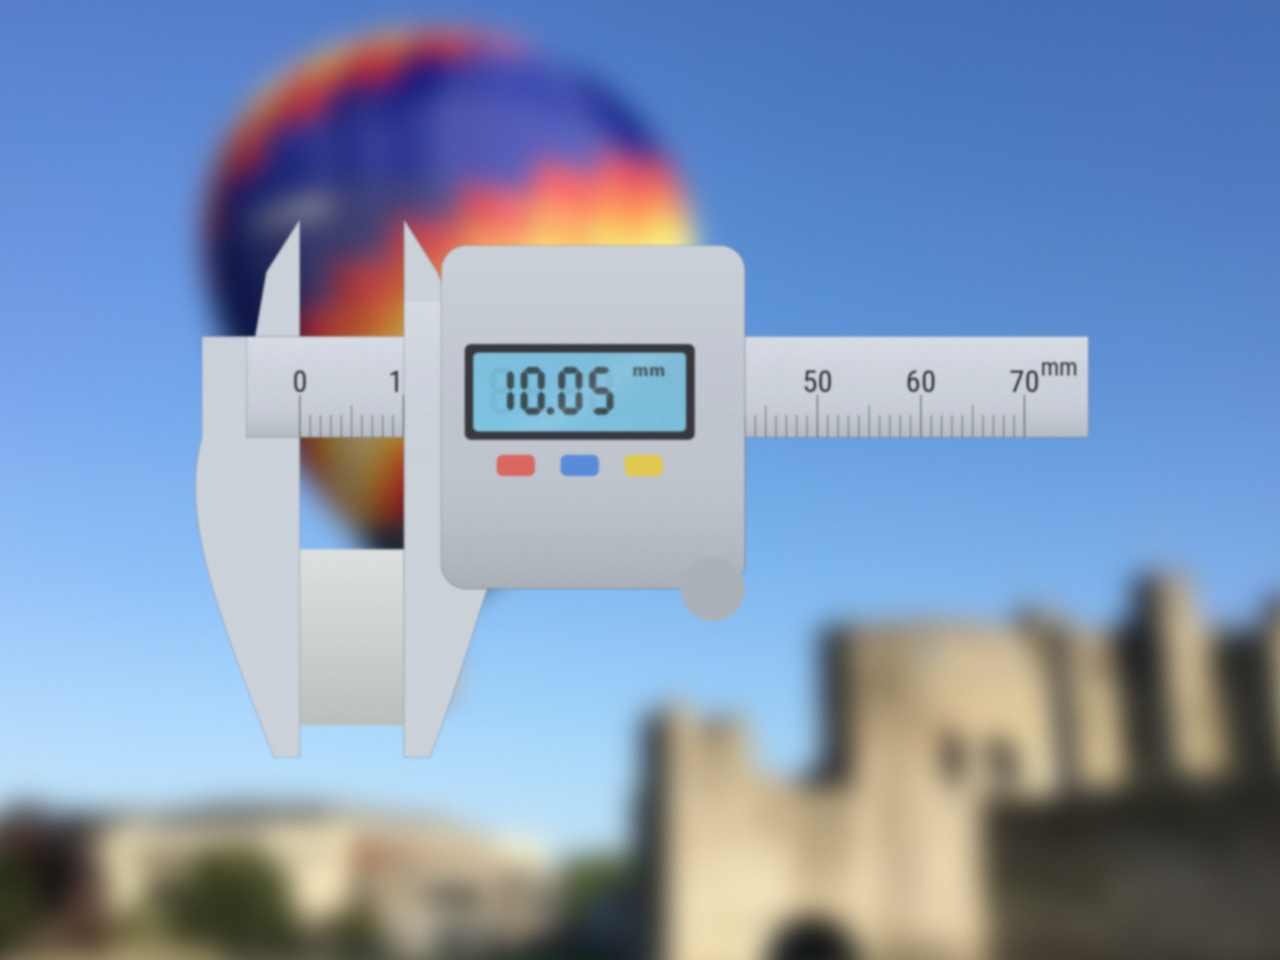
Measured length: 10.05 mm
